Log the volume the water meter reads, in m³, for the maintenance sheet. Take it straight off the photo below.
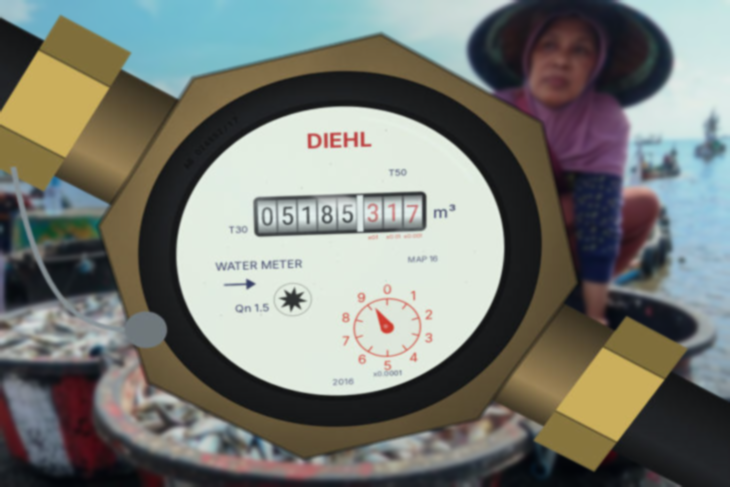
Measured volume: 5185.3169 m³
